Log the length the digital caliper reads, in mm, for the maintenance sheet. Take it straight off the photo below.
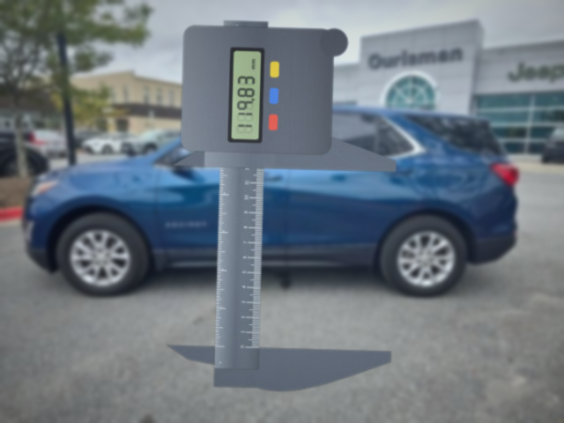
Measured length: 119.83 mm
